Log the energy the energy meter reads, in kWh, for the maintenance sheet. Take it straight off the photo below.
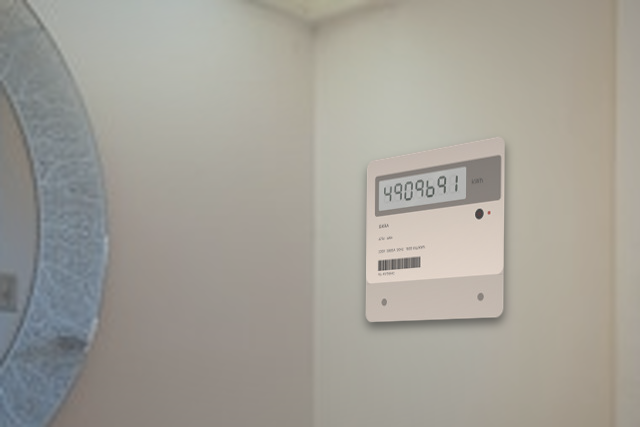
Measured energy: 4909691 kWh
